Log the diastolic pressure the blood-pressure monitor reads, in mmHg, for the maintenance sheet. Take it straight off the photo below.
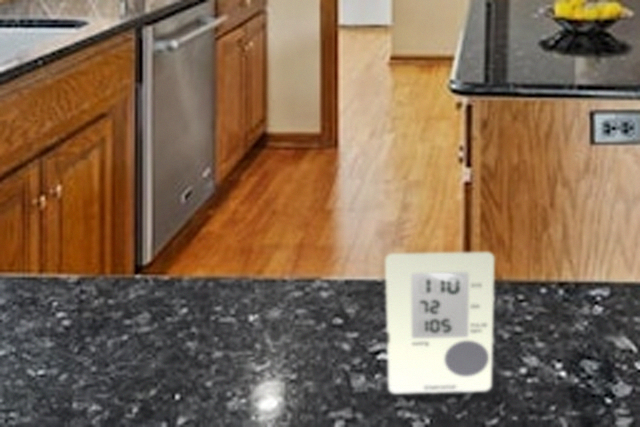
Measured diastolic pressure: 72 mmHg
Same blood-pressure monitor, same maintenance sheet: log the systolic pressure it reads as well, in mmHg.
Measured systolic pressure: 110 mmHg
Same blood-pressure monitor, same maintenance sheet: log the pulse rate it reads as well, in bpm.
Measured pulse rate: 105 bpm
